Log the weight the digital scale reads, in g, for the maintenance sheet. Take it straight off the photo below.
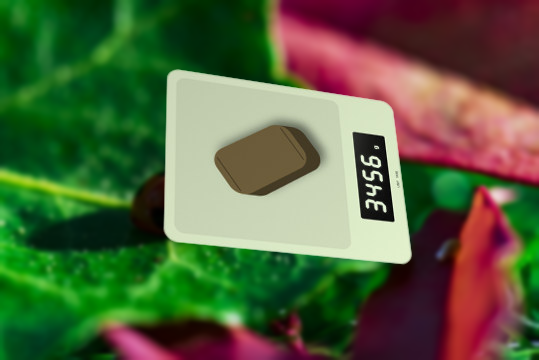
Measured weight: 3456 g
